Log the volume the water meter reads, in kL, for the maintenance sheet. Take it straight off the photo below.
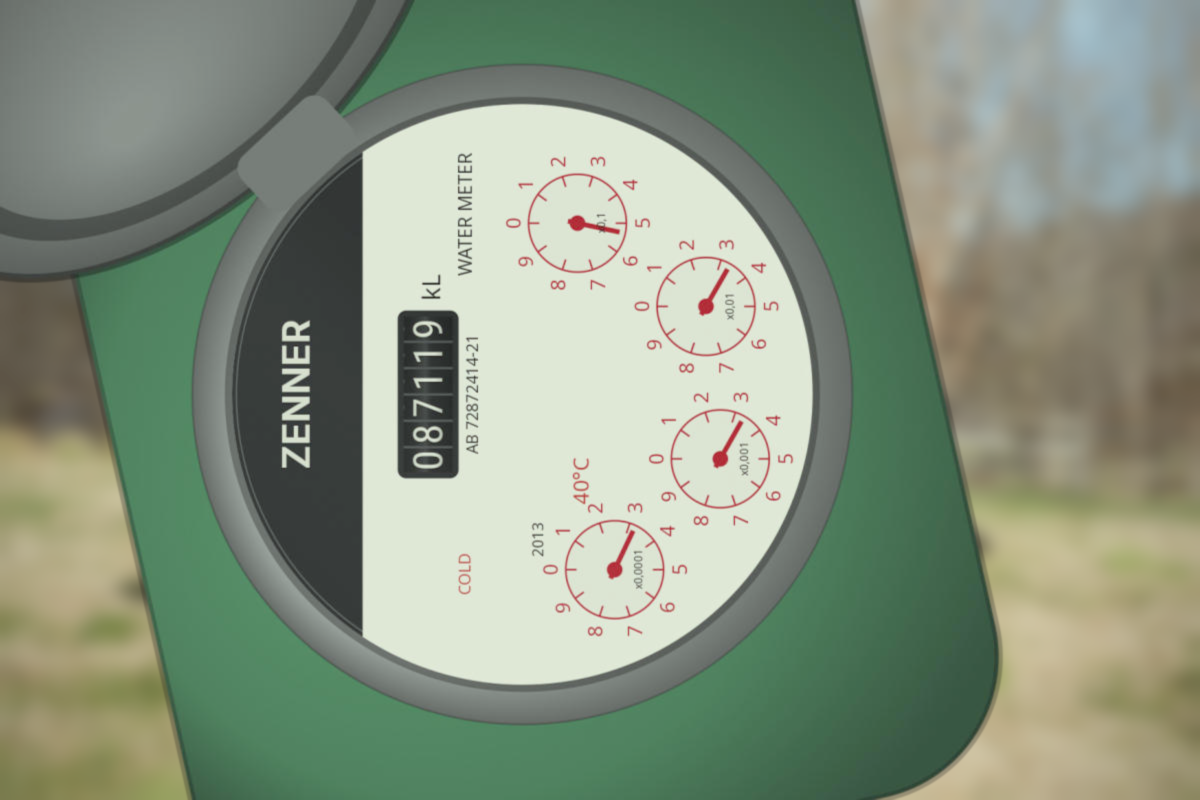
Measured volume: 87119.5333 kL
